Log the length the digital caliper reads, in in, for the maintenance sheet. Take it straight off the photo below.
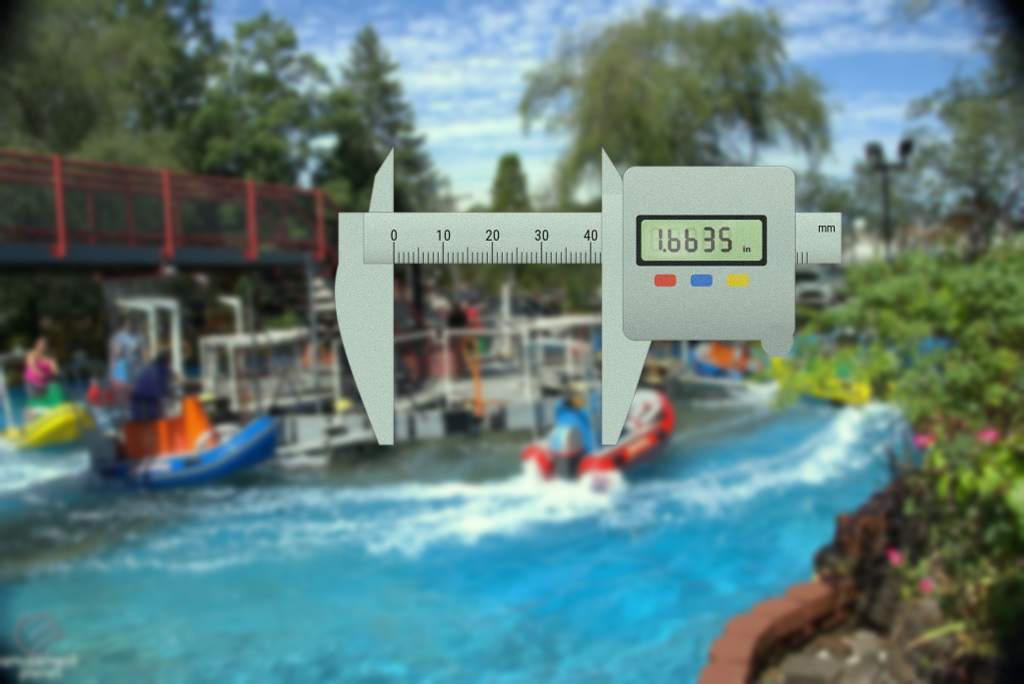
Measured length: 1.6635 in
